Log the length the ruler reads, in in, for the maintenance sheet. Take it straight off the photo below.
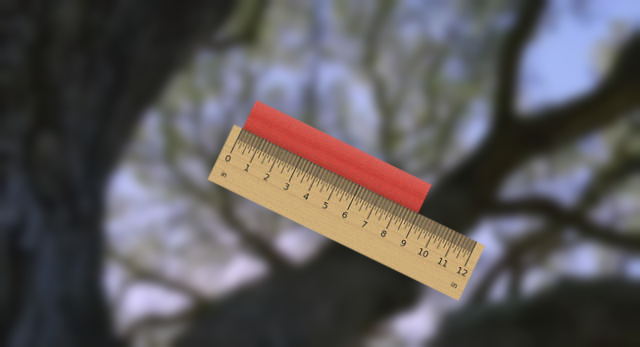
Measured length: 9 in
